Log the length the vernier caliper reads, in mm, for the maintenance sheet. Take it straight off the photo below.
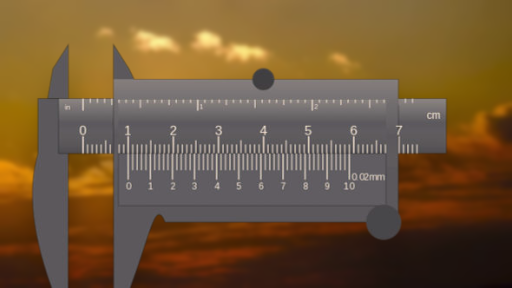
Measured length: 10.0 mm
